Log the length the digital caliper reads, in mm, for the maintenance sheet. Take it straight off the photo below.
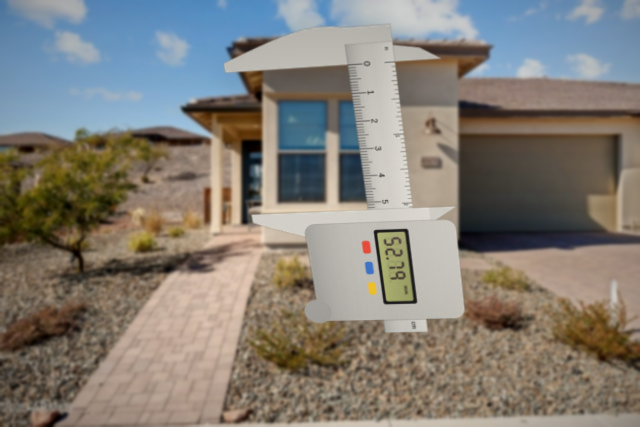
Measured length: 52.79 mm
